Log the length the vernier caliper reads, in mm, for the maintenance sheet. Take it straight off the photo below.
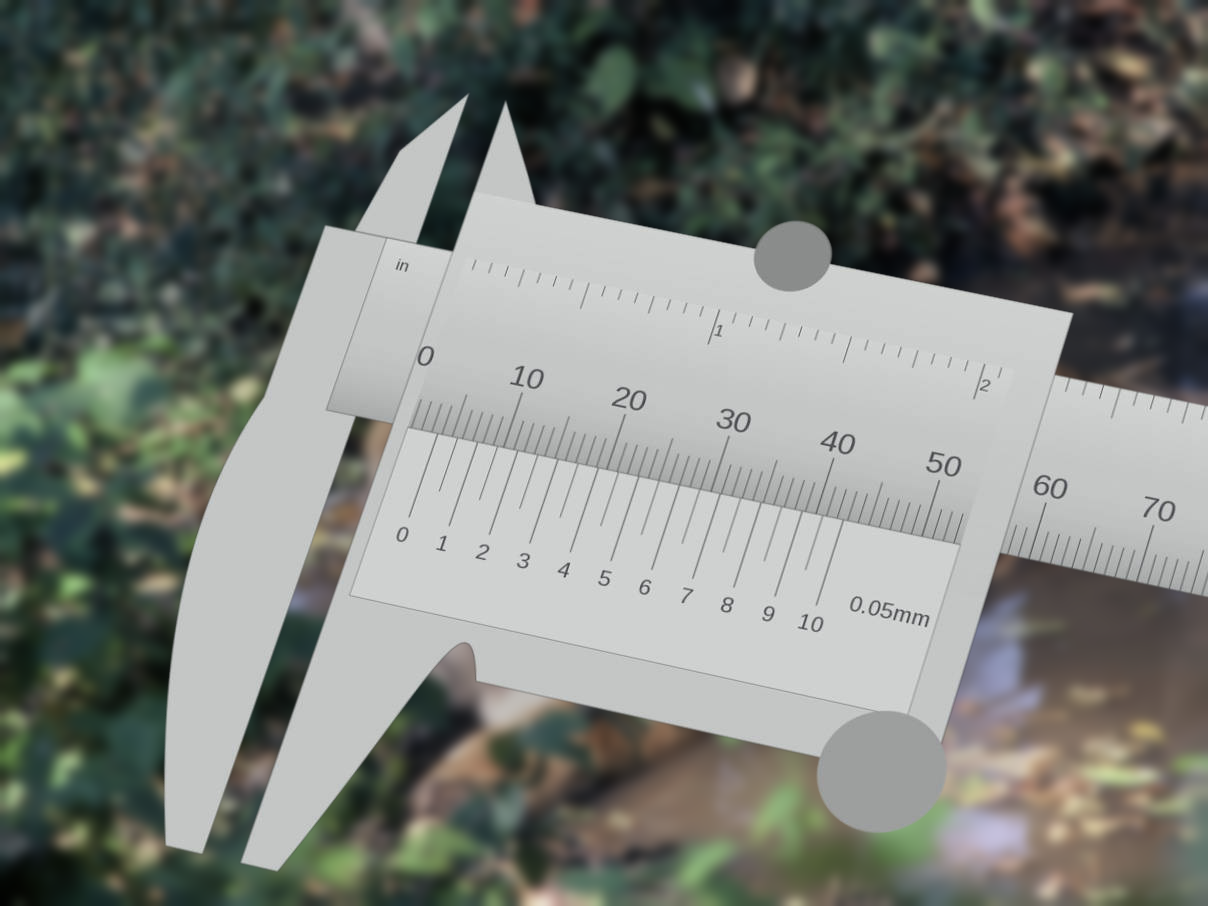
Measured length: 3.6 mm
